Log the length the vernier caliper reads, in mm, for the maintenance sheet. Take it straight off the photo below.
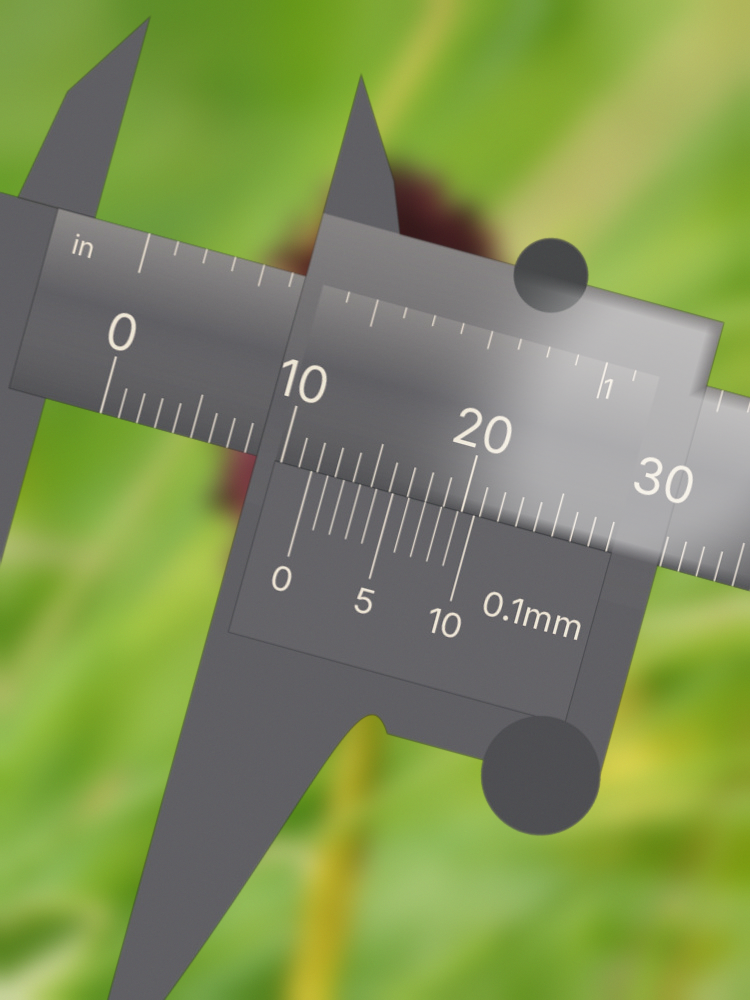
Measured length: 11.7 mm
